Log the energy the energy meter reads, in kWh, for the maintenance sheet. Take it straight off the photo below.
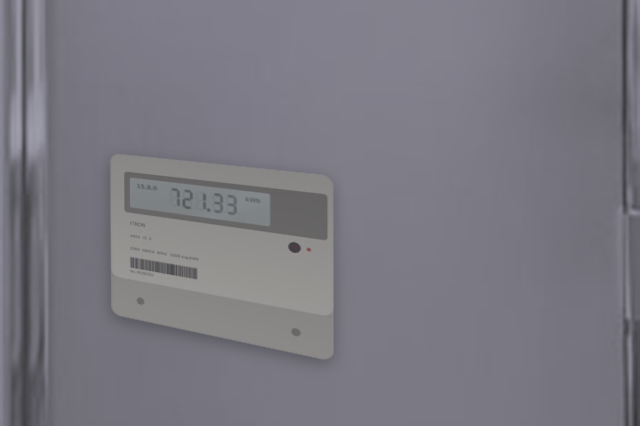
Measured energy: 721.33 kWh
